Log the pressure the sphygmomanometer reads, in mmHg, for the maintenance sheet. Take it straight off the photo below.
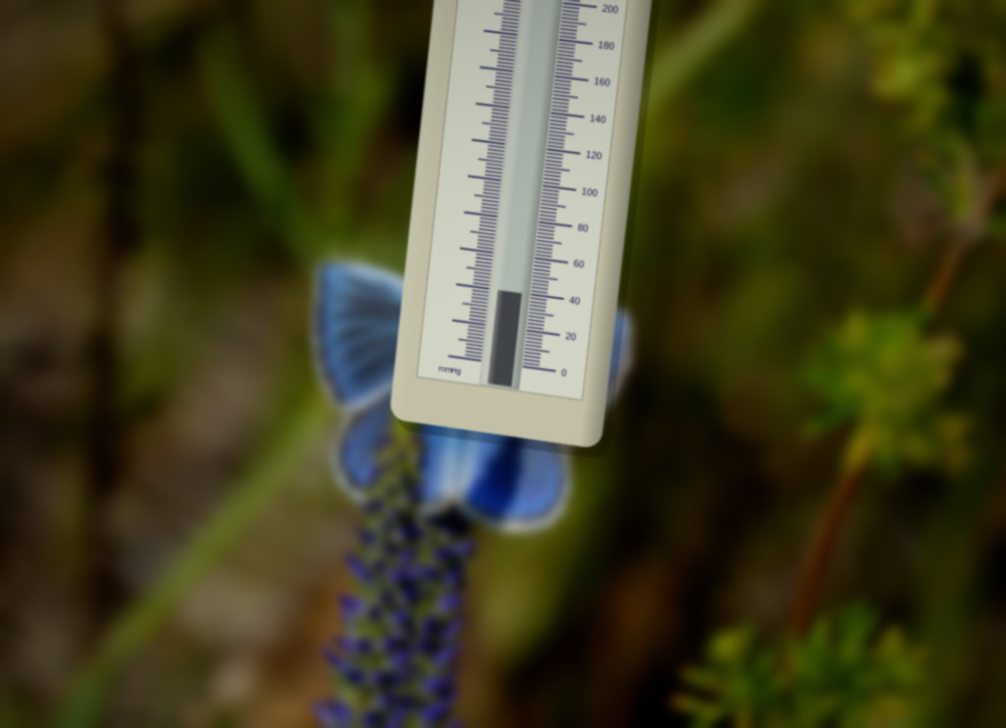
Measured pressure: 40 mmHg
